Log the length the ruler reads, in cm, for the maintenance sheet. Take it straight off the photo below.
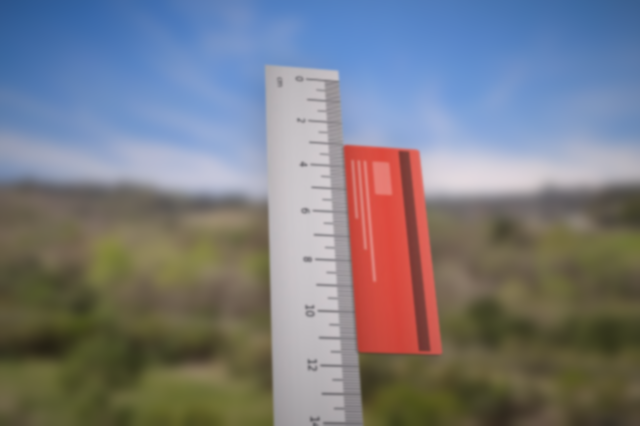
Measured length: 8.5 cm
